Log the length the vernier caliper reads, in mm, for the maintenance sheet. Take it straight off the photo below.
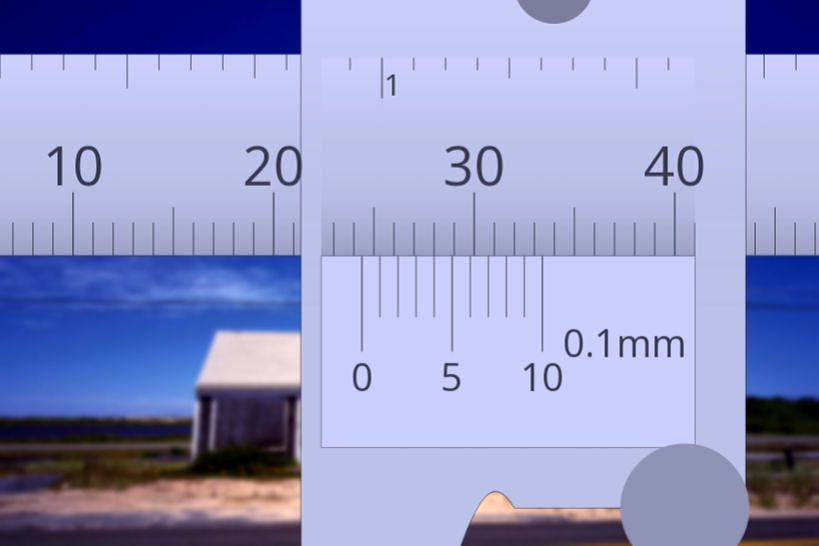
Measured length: 24.4 mm
